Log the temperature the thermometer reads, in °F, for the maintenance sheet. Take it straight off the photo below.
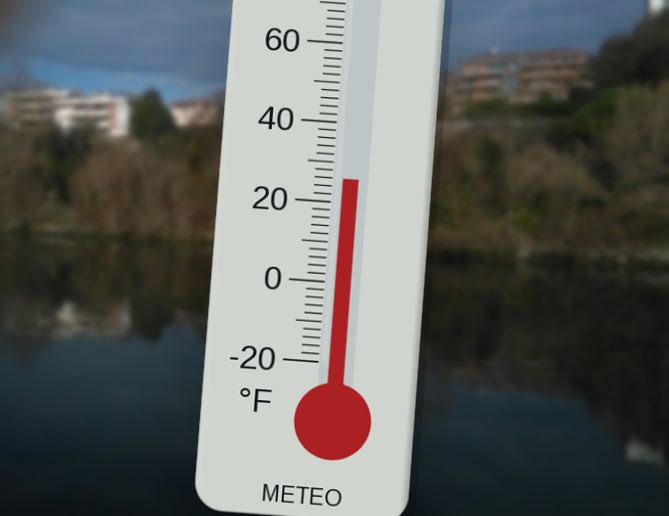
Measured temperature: 26 °F
